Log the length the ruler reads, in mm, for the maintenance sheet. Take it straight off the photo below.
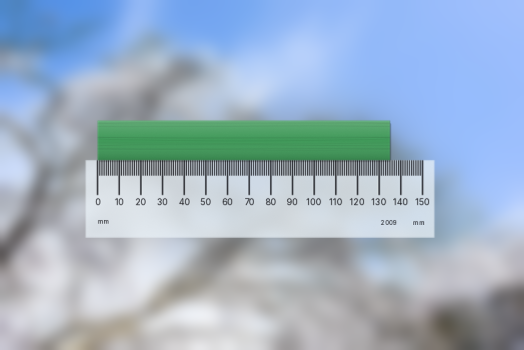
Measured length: 135 mm
